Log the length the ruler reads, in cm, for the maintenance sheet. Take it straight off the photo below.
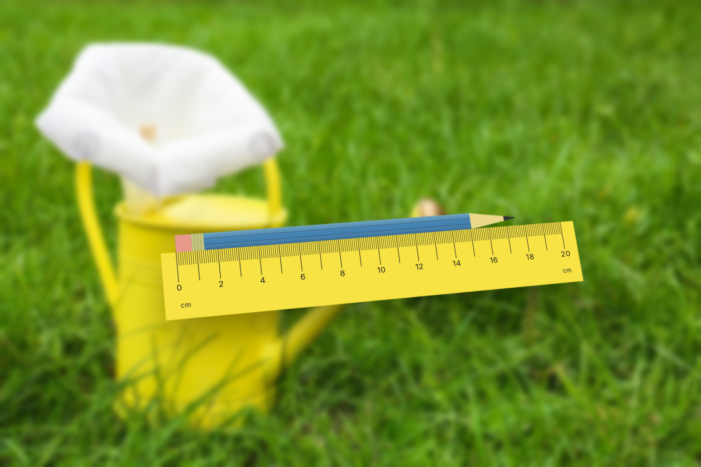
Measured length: 17.5 cm
